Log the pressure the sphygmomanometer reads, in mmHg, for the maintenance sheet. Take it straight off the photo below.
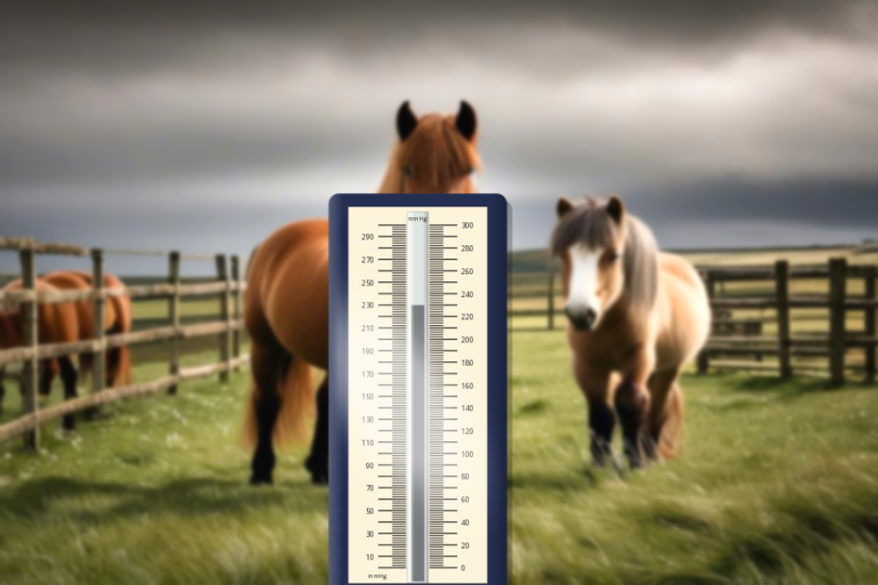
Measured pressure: 230 mmHg
